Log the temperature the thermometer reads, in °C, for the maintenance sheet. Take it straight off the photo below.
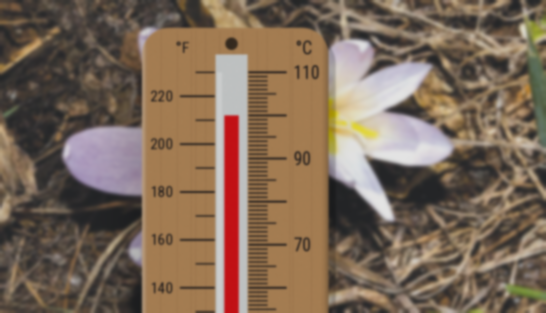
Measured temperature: 100 °C
